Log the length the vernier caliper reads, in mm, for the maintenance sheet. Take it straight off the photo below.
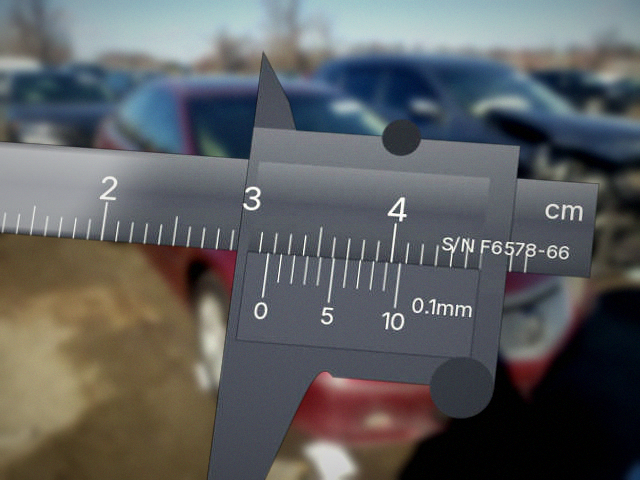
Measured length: 31.6 mm
